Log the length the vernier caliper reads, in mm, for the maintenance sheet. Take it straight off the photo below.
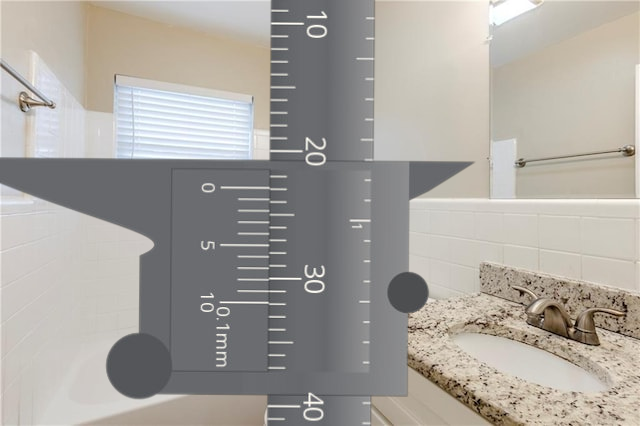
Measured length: 22.9 mm
